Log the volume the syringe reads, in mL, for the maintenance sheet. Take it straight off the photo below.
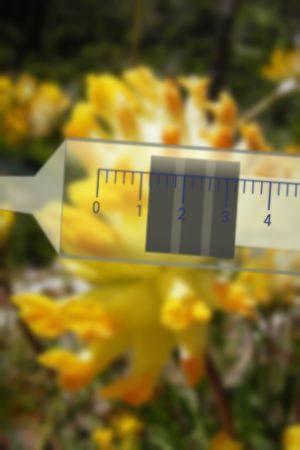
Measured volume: 1.2 mL
